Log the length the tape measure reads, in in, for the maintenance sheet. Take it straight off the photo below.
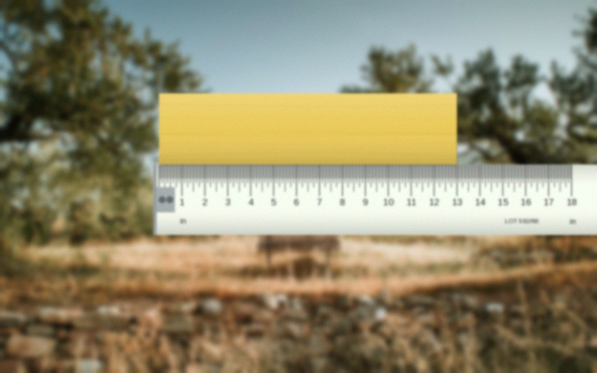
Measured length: 13 in
